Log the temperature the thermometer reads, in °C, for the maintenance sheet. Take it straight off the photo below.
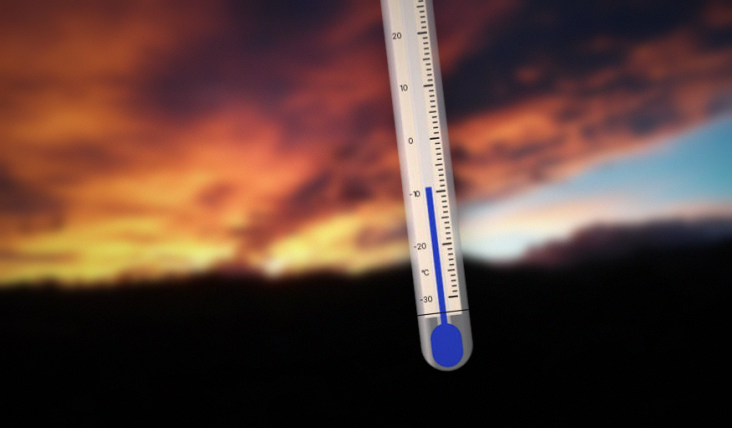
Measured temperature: -9 °C
